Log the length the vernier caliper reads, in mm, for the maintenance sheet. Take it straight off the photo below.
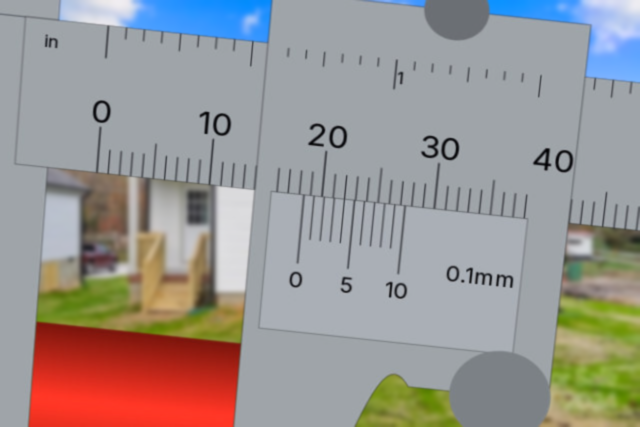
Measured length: 18.4 mm
